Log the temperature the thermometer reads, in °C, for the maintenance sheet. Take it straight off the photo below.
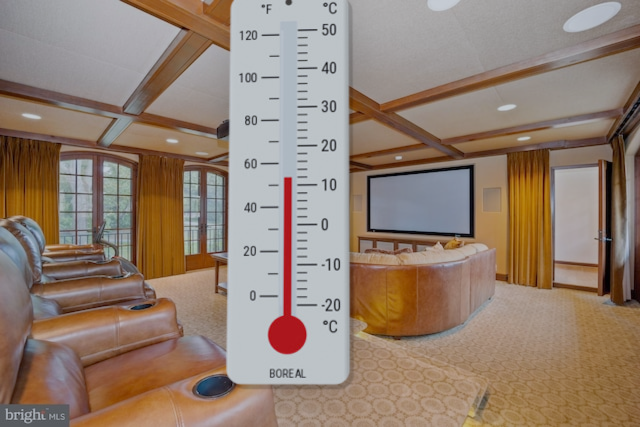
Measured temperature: 12 °C
